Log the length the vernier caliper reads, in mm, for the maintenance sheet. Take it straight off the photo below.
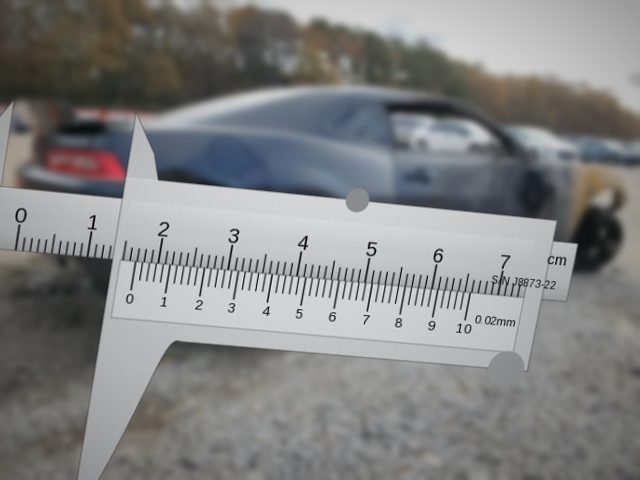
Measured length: 16.8 mm
